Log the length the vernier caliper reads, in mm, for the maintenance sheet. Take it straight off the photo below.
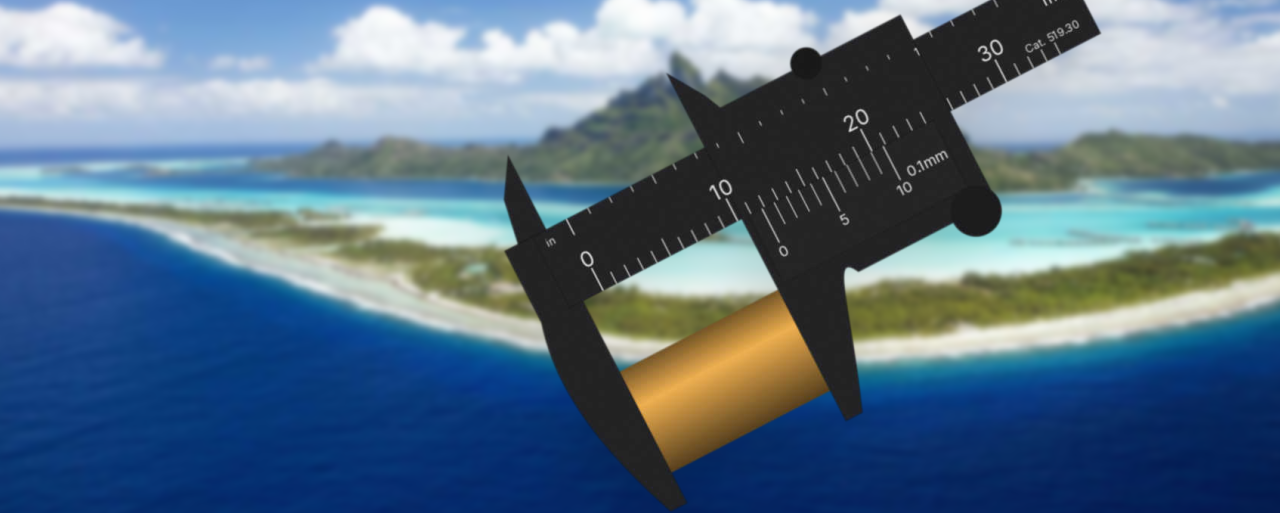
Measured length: 11.8 mm
